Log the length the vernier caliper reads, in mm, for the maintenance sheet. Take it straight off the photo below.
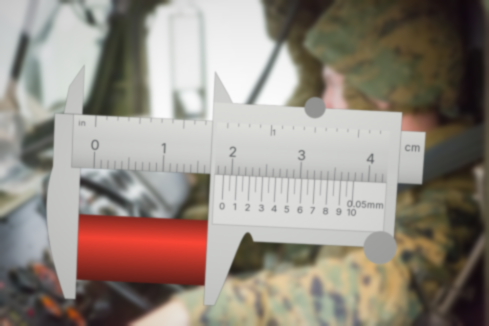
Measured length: 18.8 mm
